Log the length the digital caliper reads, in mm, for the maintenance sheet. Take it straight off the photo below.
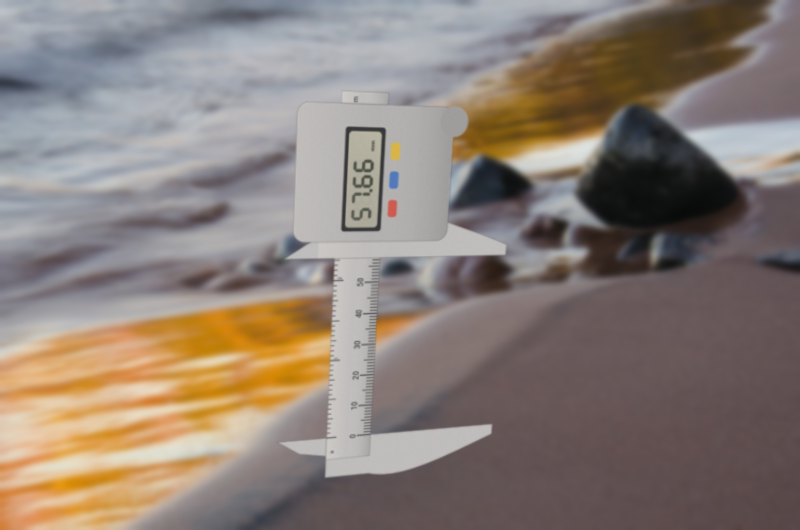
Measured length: 57.66 mm
